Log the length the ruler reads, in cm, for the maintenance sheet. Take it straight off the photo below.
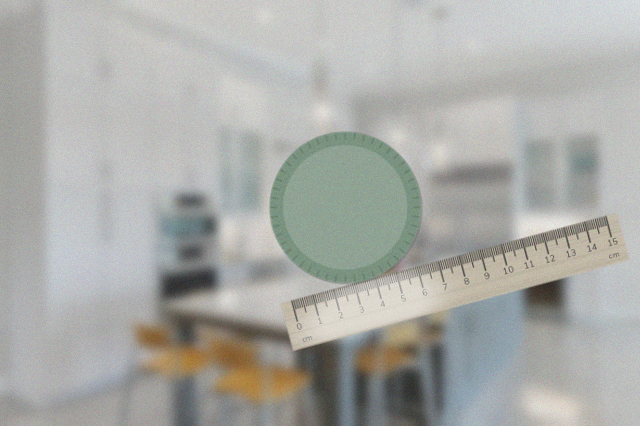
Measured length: 7 cm
